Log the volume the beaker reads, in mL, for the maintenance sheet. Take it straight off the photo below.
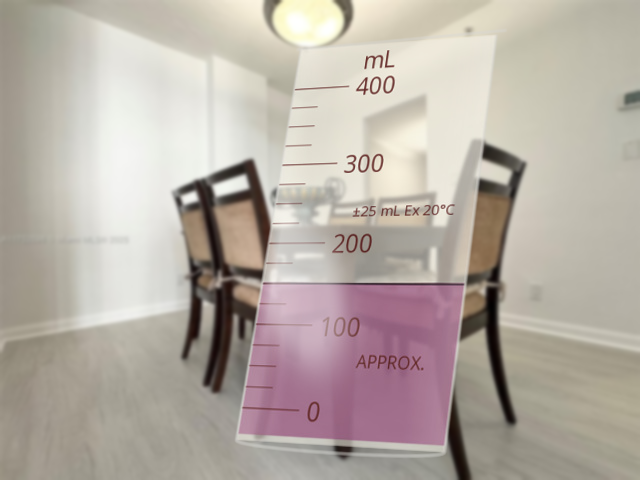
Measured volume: 150 mL
